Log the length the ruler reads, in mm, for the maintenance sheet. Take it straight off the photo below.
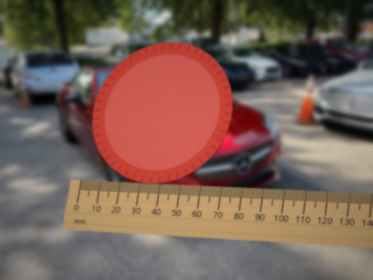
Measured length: 70 mm
